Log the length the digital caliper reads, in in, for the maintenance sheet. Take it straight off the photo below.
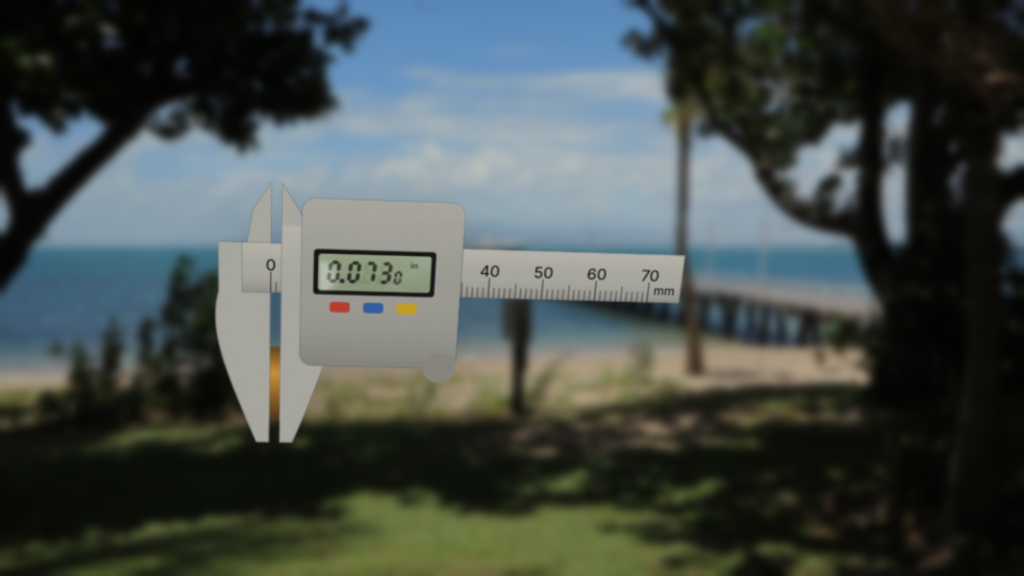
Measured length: 0.0730 in
